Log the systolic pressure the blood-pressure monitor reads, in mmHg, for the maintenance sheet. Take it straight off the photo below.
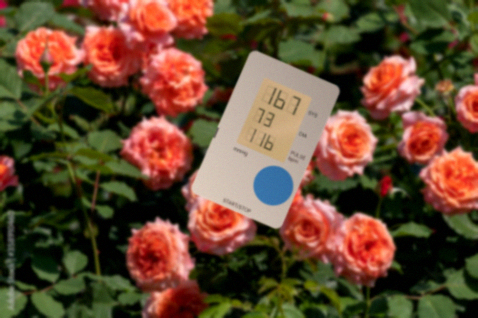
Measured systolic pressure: 167 mmHg
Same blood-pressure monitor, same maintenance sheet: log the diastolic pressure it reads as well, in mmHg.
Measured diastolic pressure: 73 mmHg
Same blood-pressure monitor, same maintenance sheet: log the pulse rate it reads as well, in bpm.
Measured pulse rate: 116 bpm
